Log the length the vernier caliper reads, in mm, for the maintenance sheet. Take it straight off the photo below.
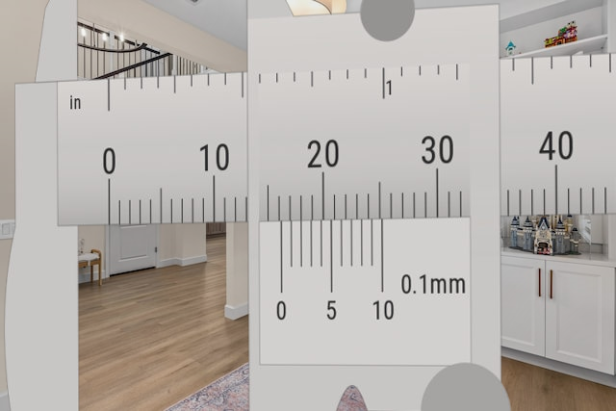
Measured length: 16.2 mm
